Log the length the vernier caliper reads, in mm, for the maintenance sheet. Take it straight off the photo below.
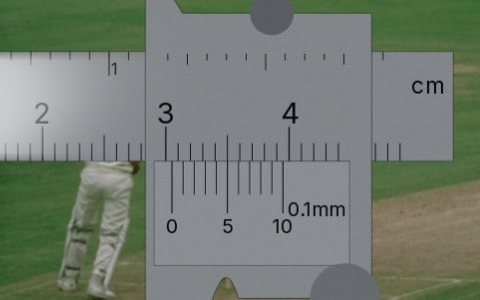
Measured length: 30.5 mm
